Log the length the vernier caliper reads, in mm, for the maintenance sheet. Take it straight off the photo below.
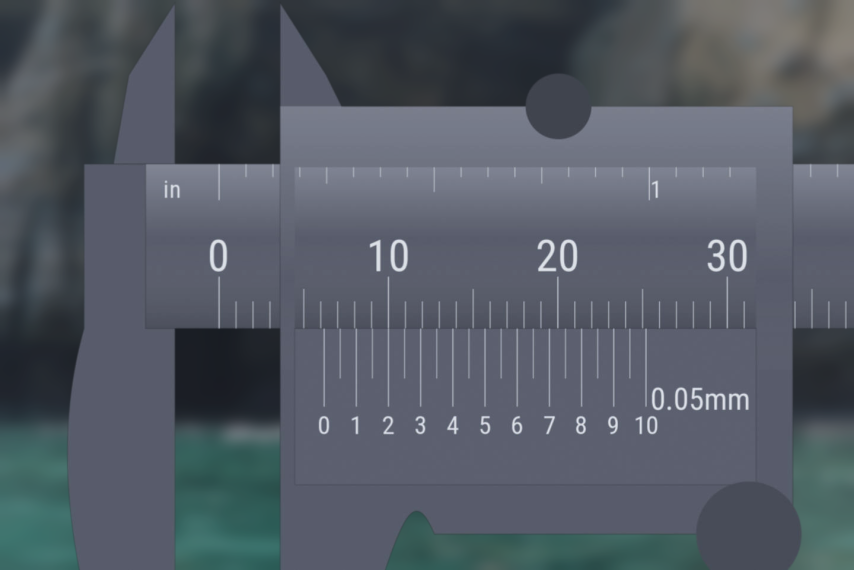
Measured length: 6.2 mm
